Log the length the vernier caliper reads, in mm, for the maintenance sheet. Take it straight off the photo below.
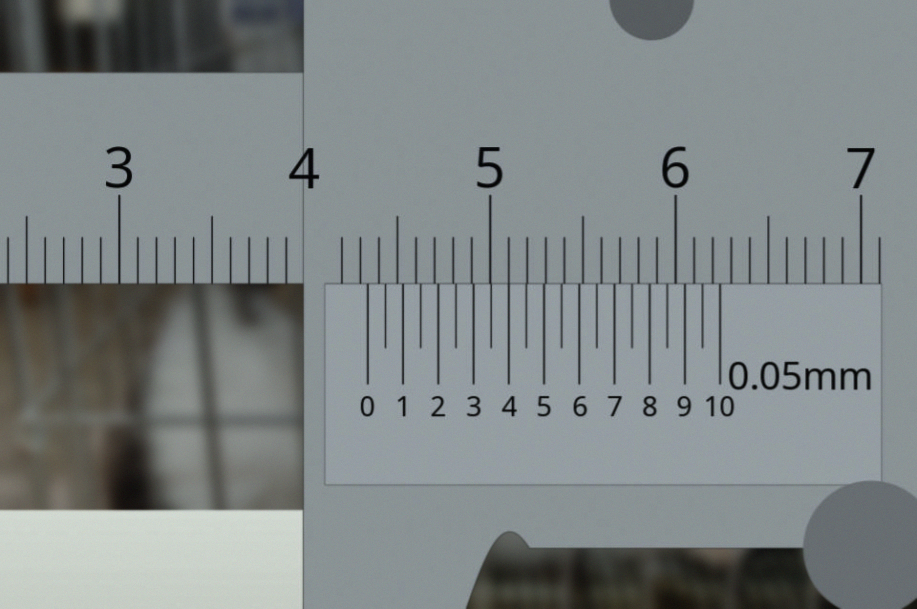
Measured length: 43.4 mm
